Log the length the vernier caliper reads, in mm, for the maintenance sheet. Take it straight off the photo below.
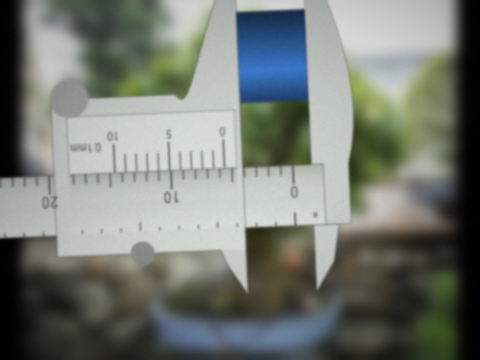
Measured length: 5.6 mm
